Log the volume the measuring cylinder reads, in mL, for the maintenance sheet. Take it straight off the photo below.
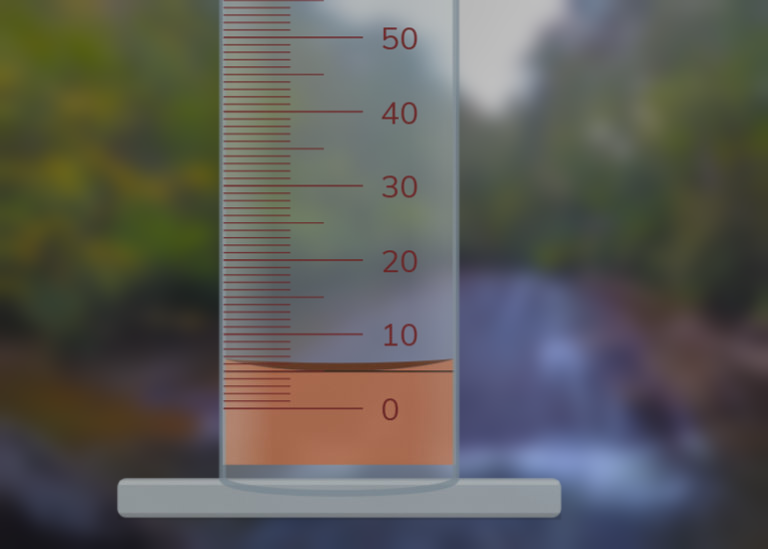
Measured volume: 5 mL
